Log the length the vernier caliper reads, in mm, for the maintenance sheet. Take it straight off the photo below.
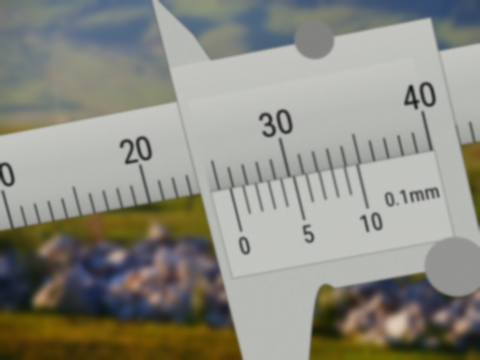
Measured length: 25.8 mm
